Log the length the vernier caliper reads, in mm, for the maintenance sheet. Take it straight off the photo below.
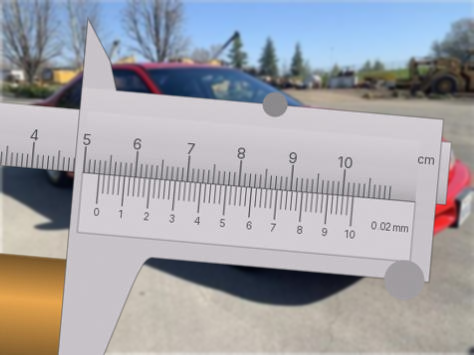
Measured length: 53.0 mm
